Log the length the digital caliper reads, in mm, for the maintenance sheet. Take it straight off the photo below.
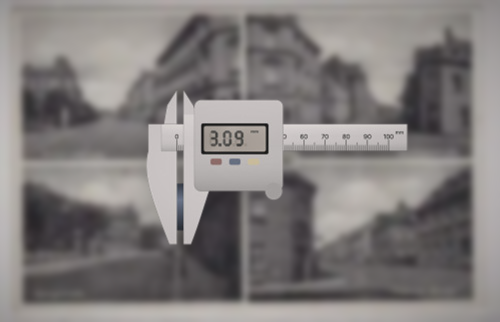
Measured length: 3.09 mm
